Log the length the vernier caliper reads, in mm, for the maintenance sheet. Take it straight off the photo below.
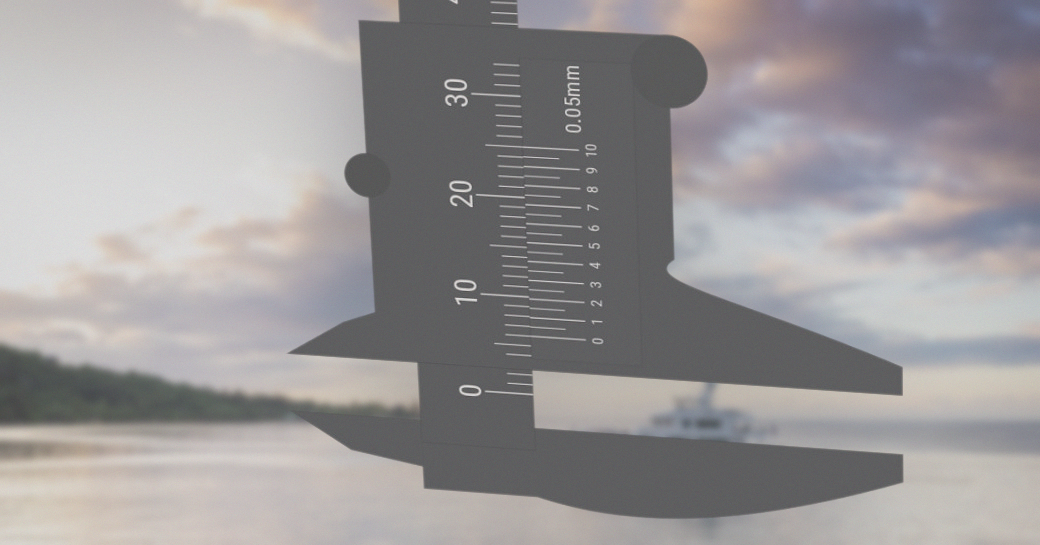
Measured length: 6.0 mm
